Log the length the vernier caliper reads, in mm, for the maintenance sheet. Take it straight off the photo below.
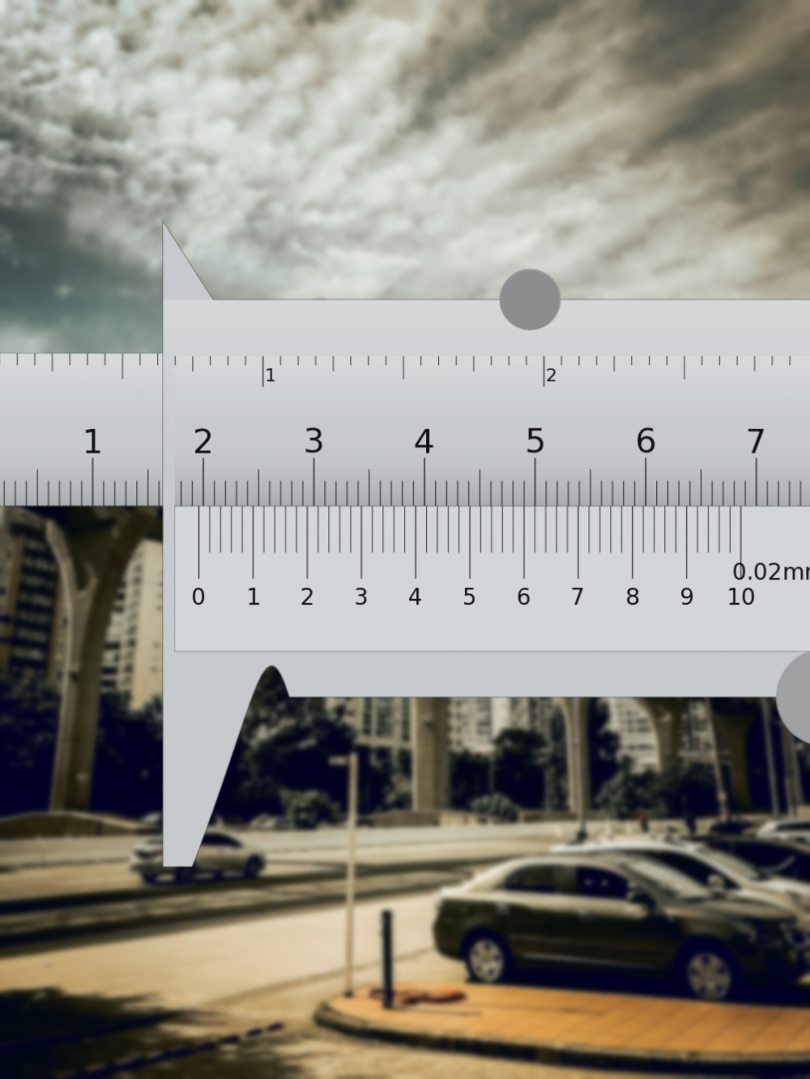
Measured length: 19.6 mm
